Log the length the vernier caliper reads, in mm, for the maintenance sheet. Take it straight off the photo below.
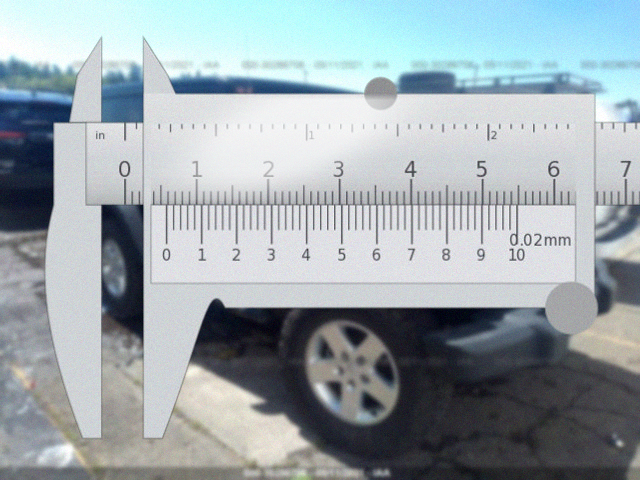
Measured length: 5.8 mm
